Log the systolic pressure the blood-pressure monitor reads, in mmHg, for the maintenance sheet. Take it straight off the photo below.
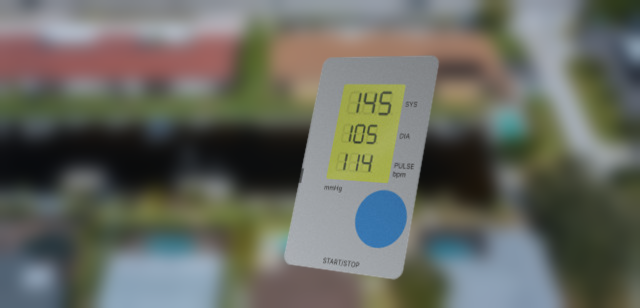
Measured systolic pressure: 145 mmHg
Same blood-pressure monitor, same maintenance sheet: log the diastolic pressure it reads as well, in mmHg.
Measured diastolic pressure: 105 mmHg
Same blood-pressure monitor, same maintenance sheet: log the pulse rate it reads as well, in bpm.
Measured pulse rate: 114 bpm
